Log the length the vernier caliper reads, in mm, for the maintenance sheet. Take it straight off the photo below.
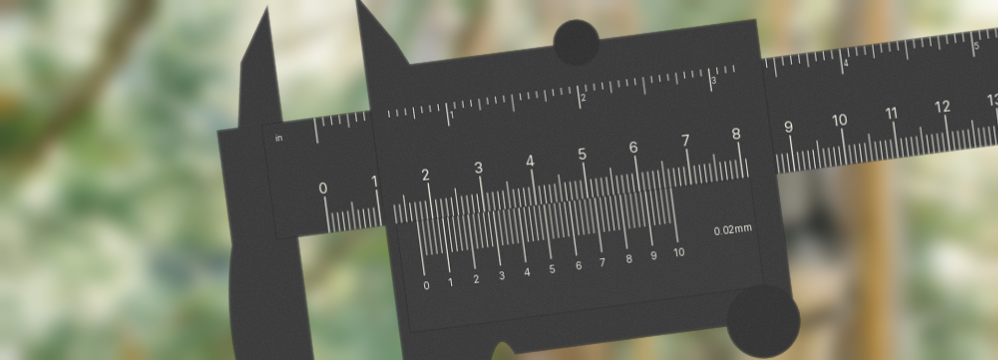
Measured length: 17.0 mm
